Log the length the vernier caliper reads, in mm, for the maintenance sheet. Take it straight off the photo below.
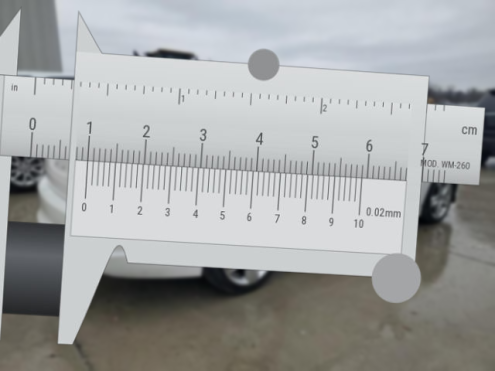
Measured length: 10.0 mm
